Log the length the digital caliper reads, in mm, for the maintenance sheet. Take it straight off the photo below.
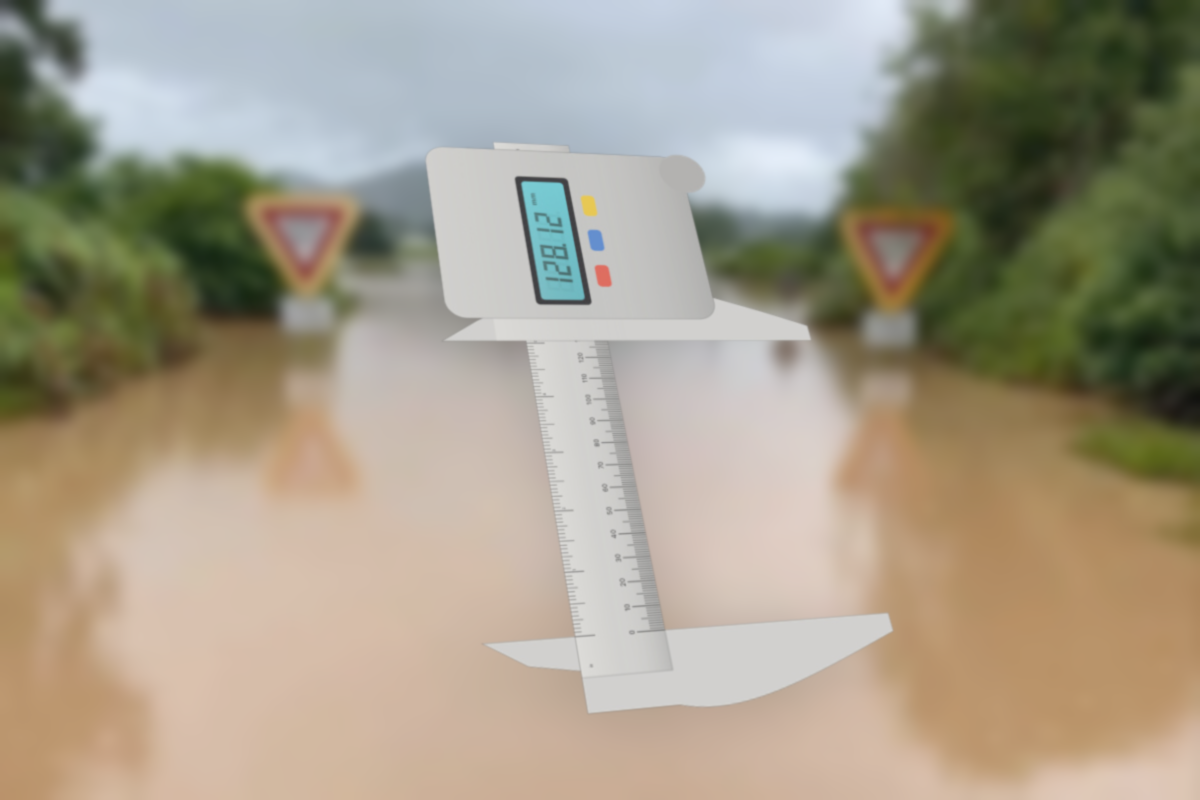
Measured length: 128.12 mm
